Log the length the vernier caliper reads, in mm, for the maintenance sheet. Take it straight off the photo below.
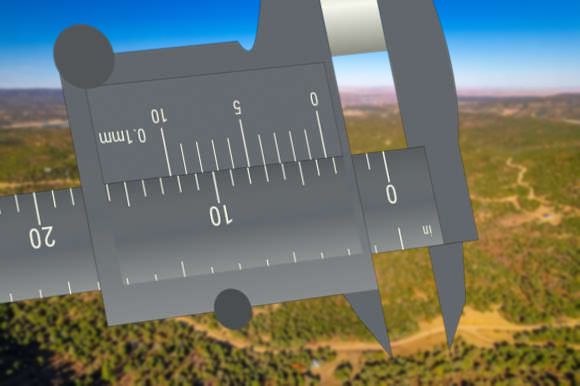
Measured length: 3.4 mm
